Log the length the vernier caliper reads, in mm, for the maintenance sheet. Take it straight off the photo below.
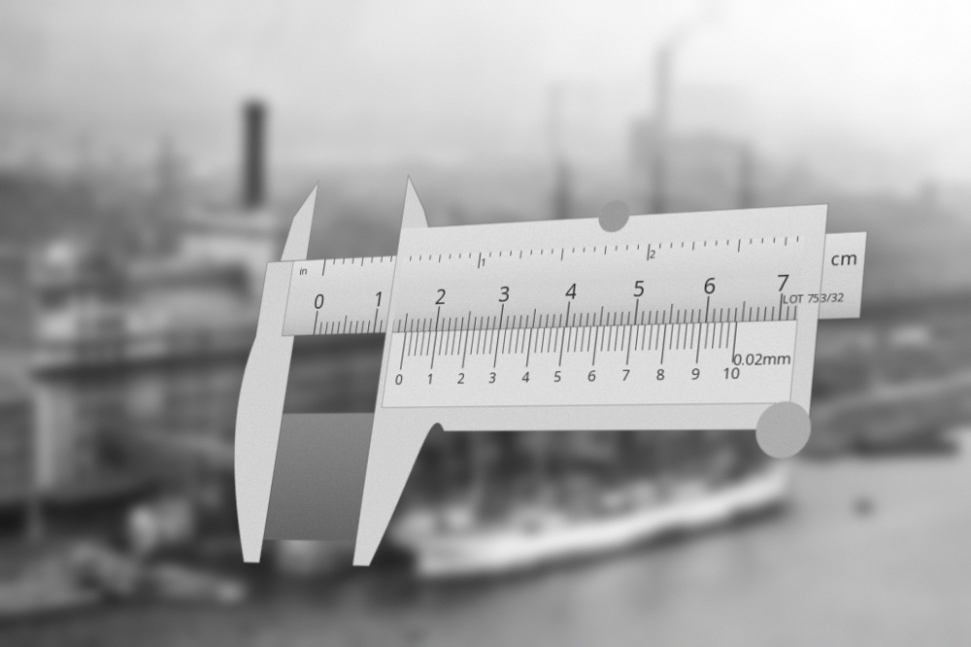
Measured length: 15.2 mm
